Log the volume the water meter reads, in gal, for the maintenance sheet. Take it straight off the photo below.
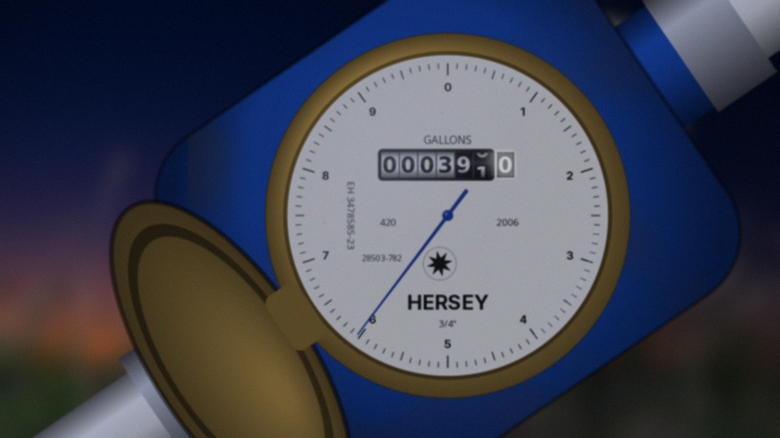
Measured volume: 3906.0 gal
